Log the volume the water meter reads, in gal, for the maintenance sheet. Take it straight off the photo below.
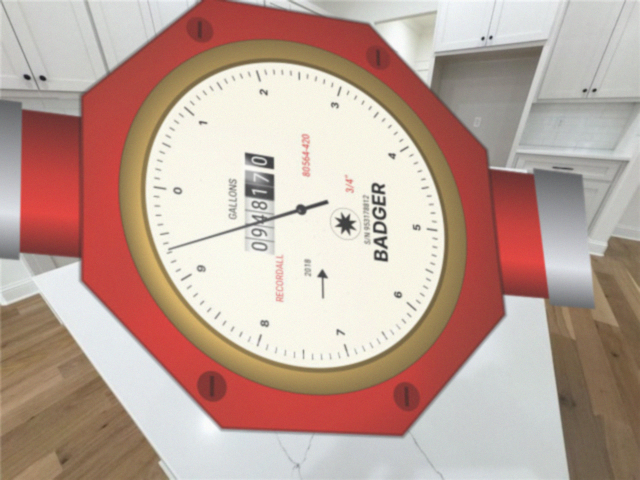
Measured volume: 948169.3 gal
